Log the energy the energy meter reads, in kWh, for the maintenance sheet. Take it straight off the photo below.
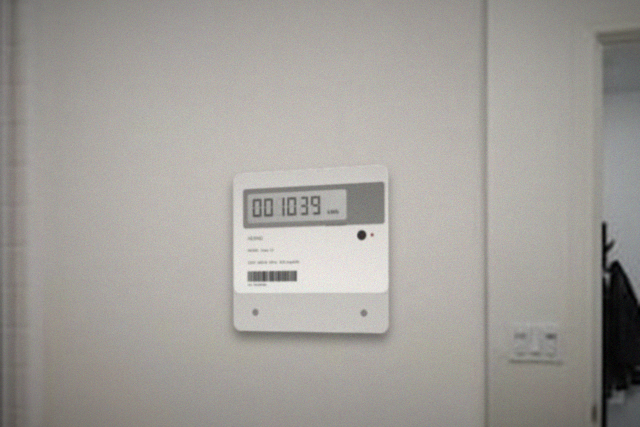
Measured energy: 1039 kWh
